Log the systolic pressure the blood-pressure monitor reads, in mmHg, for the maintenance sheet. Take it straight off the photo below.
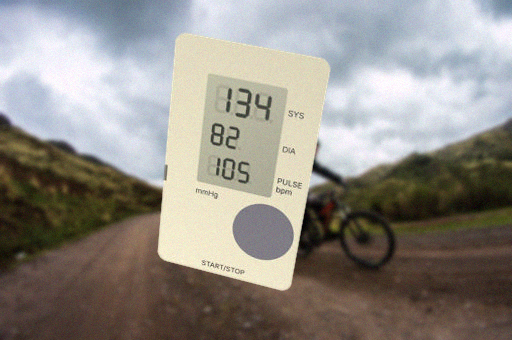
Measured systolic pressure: 134 mmHg
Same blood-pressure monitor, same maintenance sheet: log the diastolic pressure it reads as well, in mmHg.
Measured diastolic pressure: 82 mmHg
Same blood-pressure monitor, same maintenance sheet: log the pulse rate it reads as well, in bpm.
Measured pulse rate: 105 bpm
